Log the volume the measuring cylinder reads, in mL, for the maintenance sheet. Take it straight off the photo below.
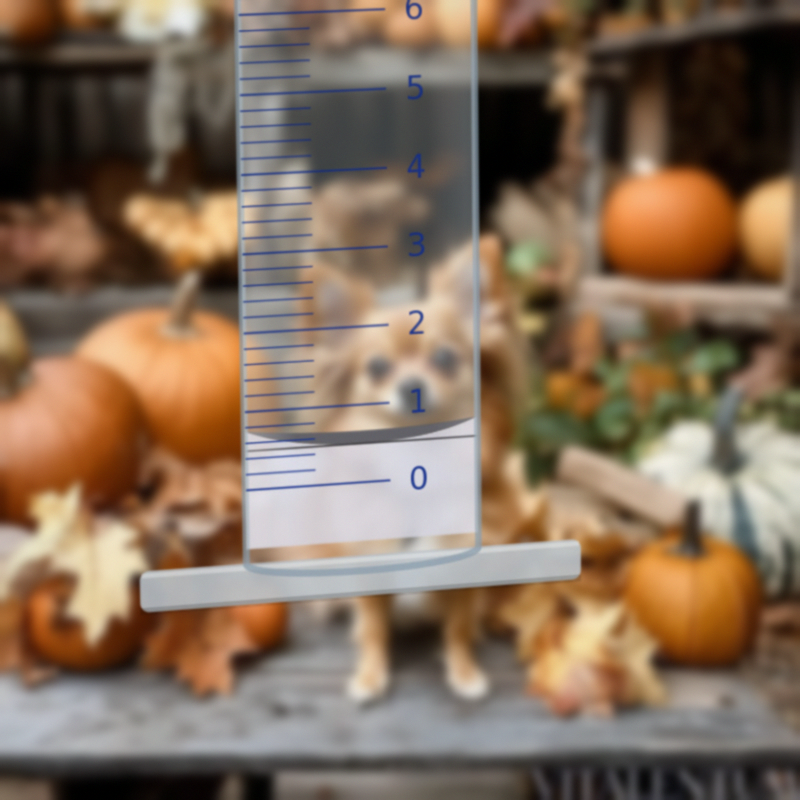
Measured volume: 0.5 mL
